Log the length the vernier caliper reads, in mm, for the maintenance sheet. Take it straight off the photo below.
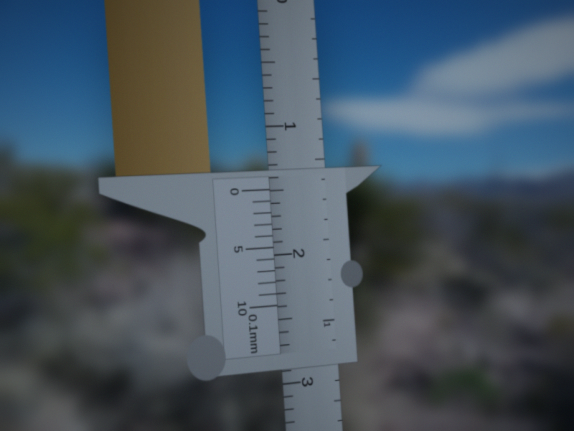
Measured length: 14.9 mm
